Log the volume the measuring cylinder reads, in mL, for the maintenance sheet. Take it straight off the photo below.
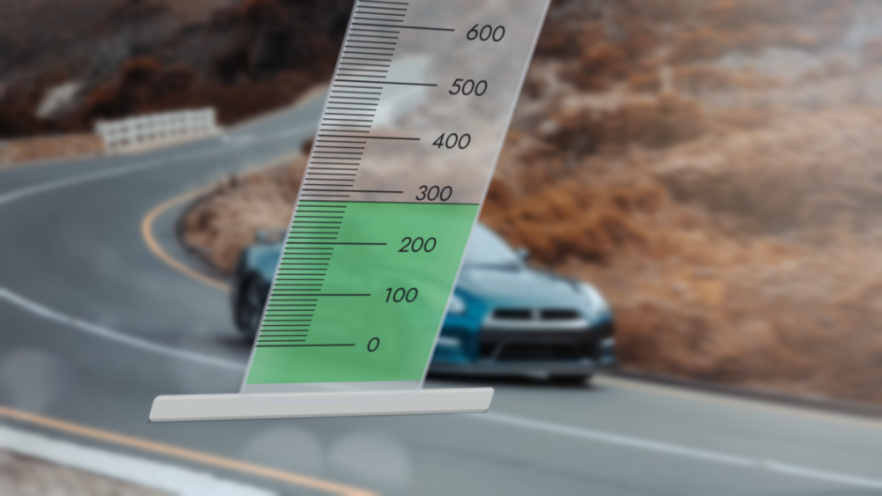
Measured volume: 280 mL
